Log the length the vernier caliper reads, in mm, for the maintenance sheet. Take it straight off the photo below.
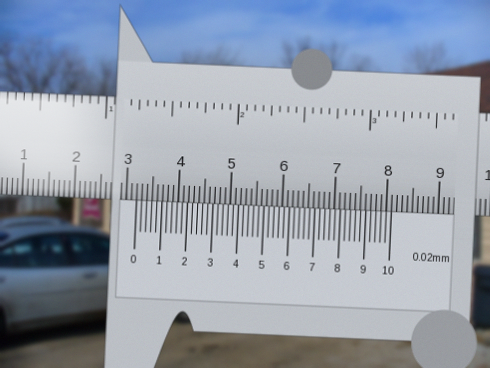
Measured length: 32.0 mm
